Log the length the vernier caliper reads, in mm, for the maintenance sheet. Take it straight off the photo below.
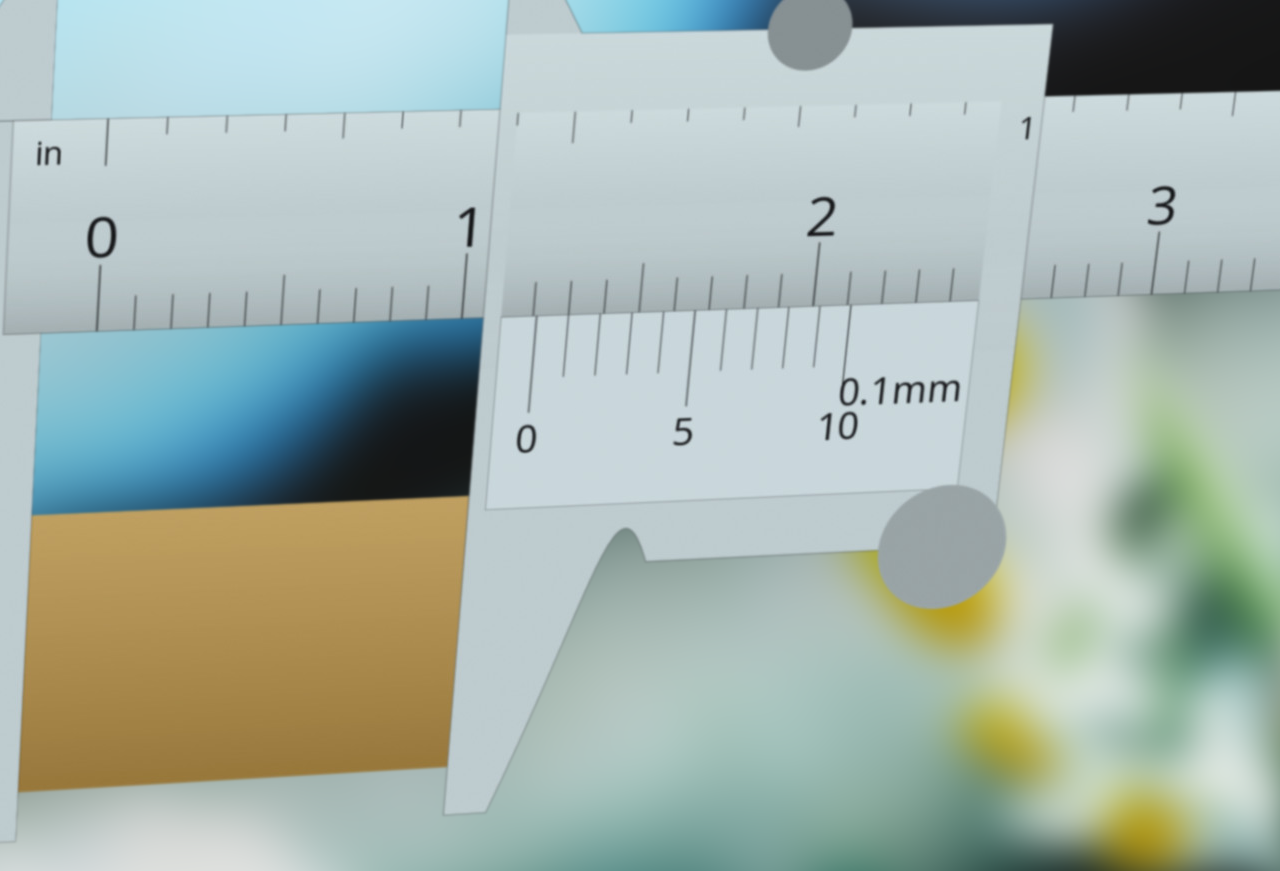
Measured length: 12.1 mm
